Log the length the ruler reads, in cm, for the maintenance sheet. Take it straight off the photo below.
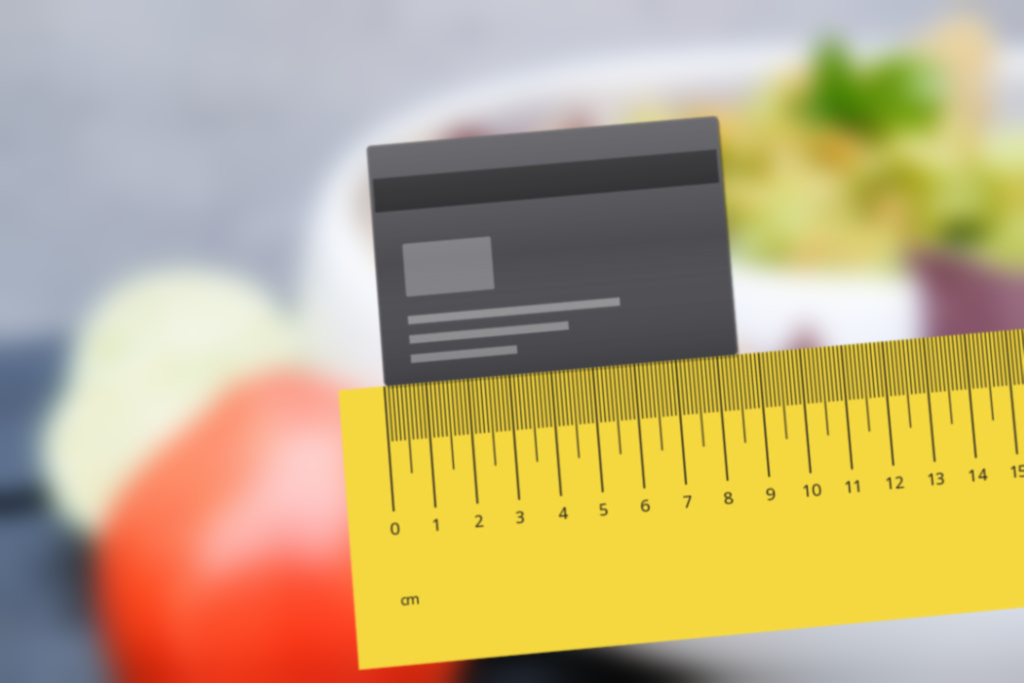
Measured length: 8.5 cm
